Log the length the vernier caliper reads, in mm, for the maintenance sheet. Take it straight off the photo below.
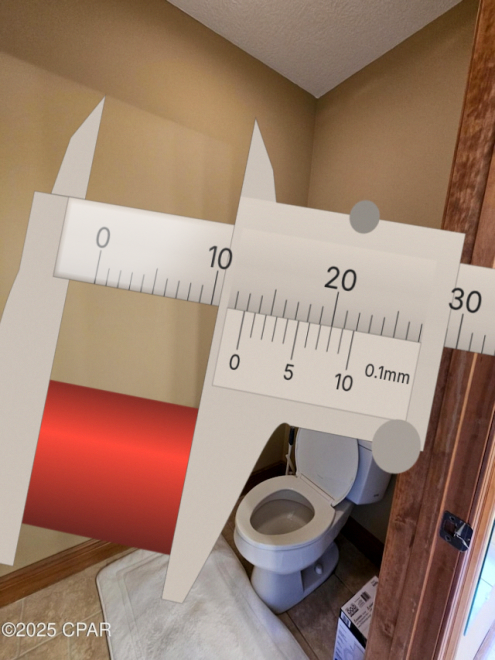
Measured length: 12.8 mm
